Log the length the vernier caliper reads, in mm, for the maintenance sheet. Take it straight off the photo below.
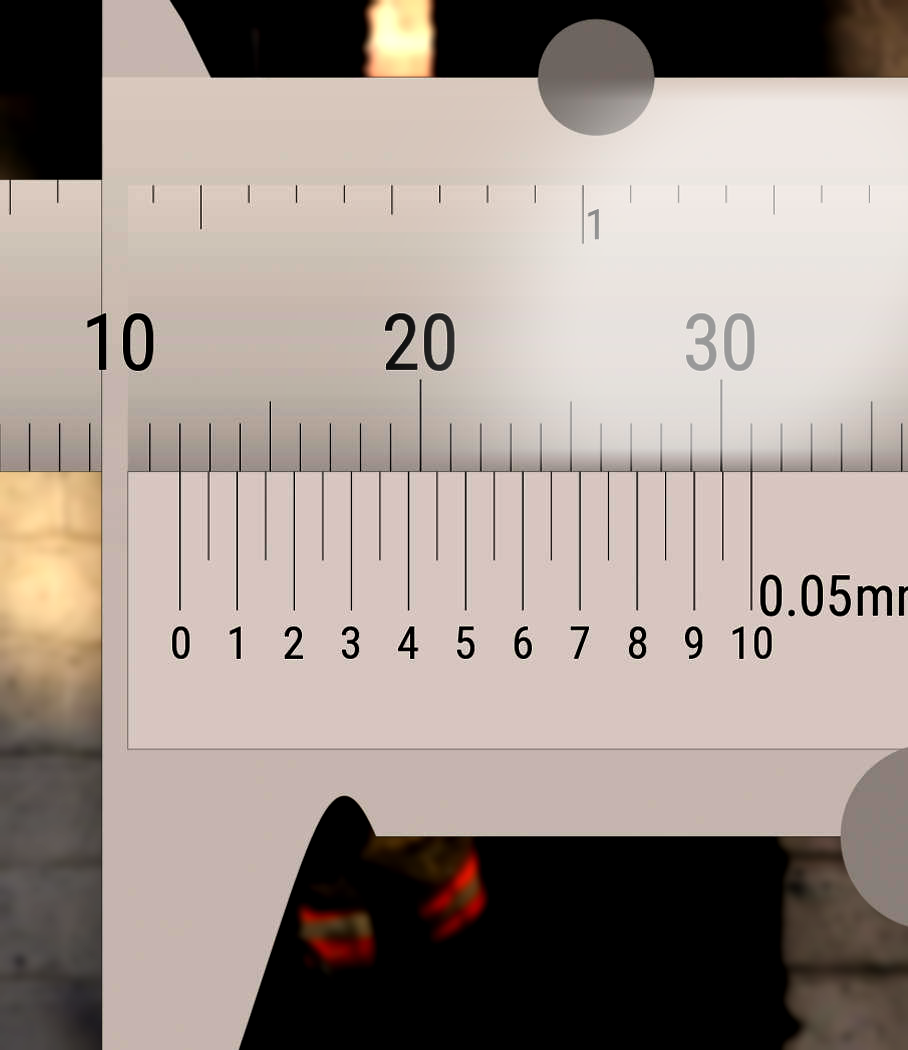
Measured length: 12.00 mm
